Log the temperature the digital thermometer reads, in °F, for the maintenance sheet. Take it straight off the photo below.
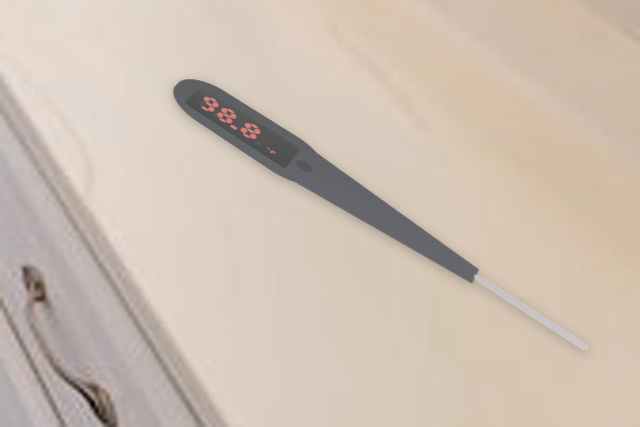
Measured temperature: 98.8 °F
